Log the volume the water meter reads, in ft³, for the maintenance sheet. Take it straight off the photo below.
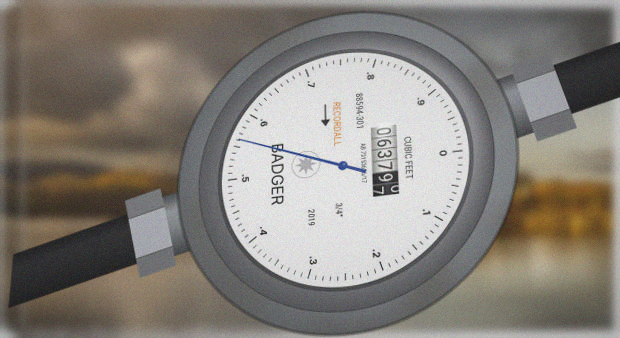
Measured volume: 63796.56 ft³
